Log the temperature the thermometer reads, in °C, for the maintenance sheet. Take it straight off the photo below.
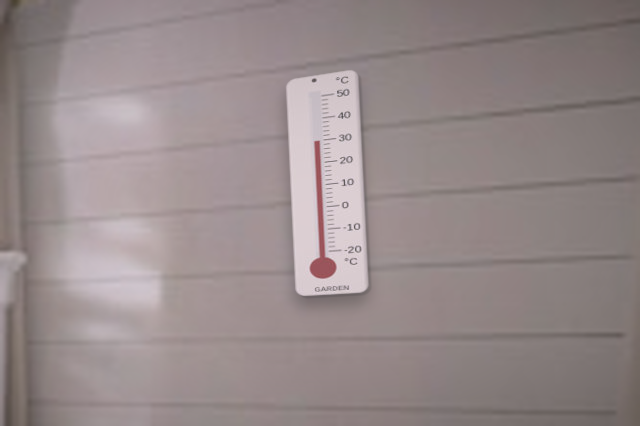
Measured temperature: 30 °C
